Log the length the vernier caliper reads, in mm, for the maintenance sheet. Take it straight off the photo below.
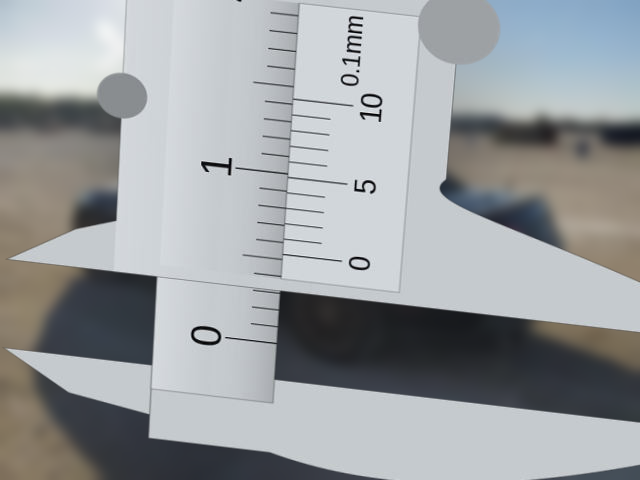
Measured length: 5.3 mm
